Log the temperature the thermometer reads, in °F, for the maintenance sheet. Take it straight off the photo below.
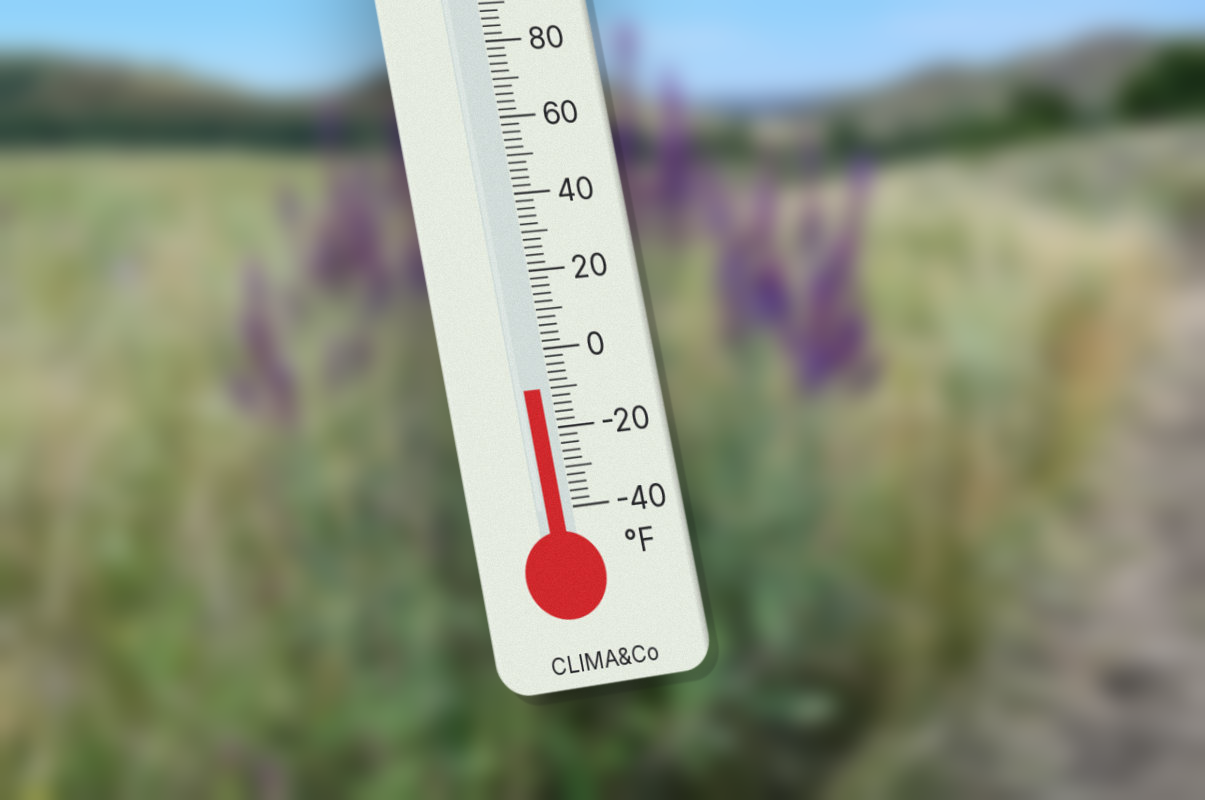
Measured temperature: -10 °F
